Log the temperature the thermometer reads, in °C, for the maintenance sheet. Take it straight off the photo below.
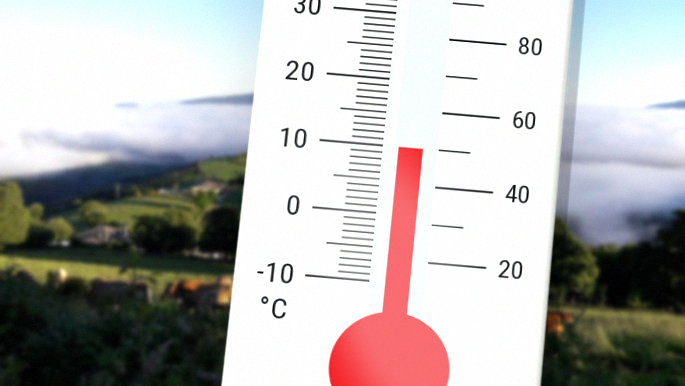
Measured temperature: 10 °C
